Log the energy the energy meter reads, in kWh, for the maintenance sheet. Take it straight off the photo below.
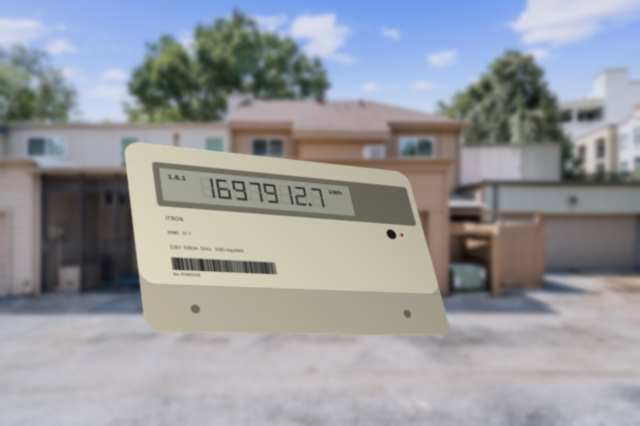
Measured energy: 1697912.7 kWh
